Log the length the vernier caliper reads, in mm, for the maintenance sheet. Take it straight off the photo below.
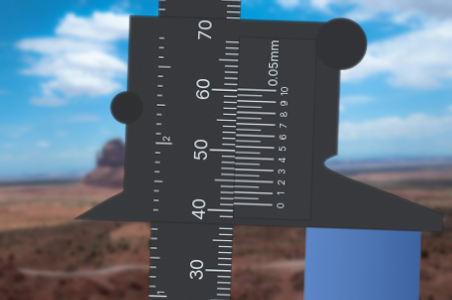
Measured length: 41.2 mm
